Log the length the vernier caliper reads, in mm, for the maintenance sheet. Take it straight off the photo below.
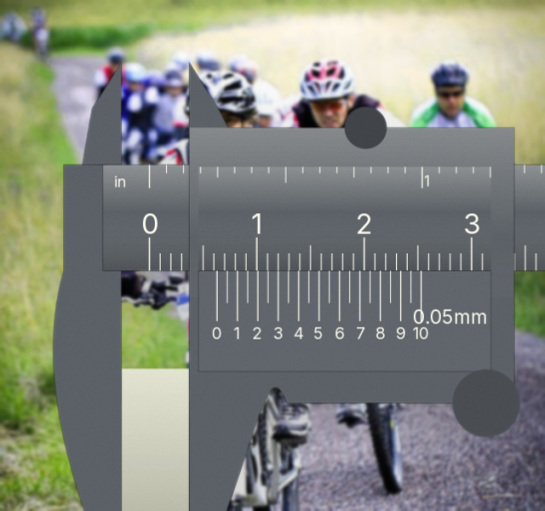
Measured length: 6.3 mm
